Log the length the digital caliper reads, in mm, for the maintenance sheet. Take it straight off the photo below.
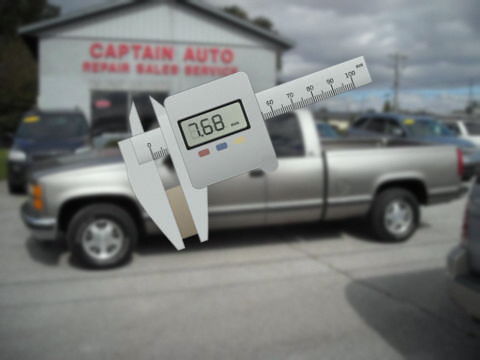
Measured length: 7.68 mm
